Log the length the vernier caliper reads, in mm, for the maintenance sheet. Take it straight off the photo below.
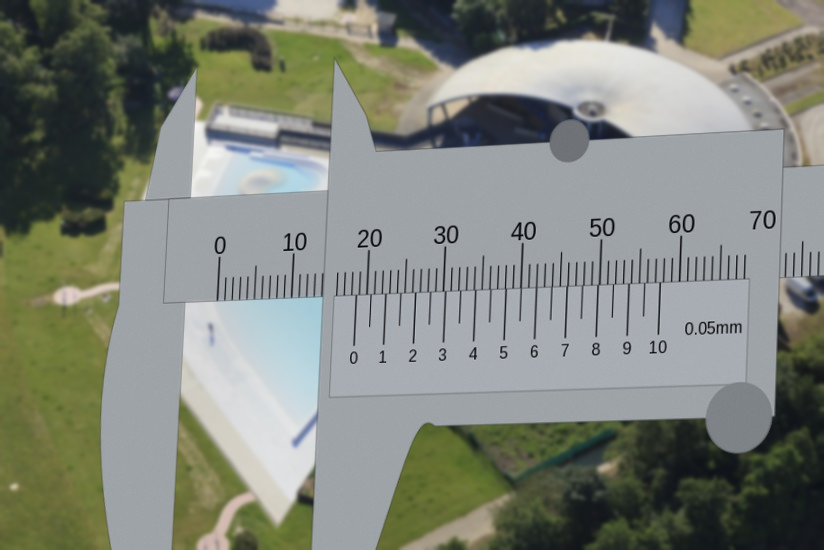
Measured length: 18.6 mm
